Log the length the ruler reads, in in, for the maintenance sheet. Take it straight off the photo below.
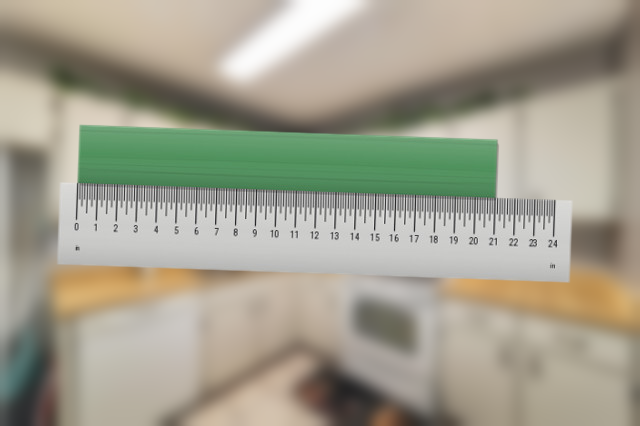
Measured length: 21 in
